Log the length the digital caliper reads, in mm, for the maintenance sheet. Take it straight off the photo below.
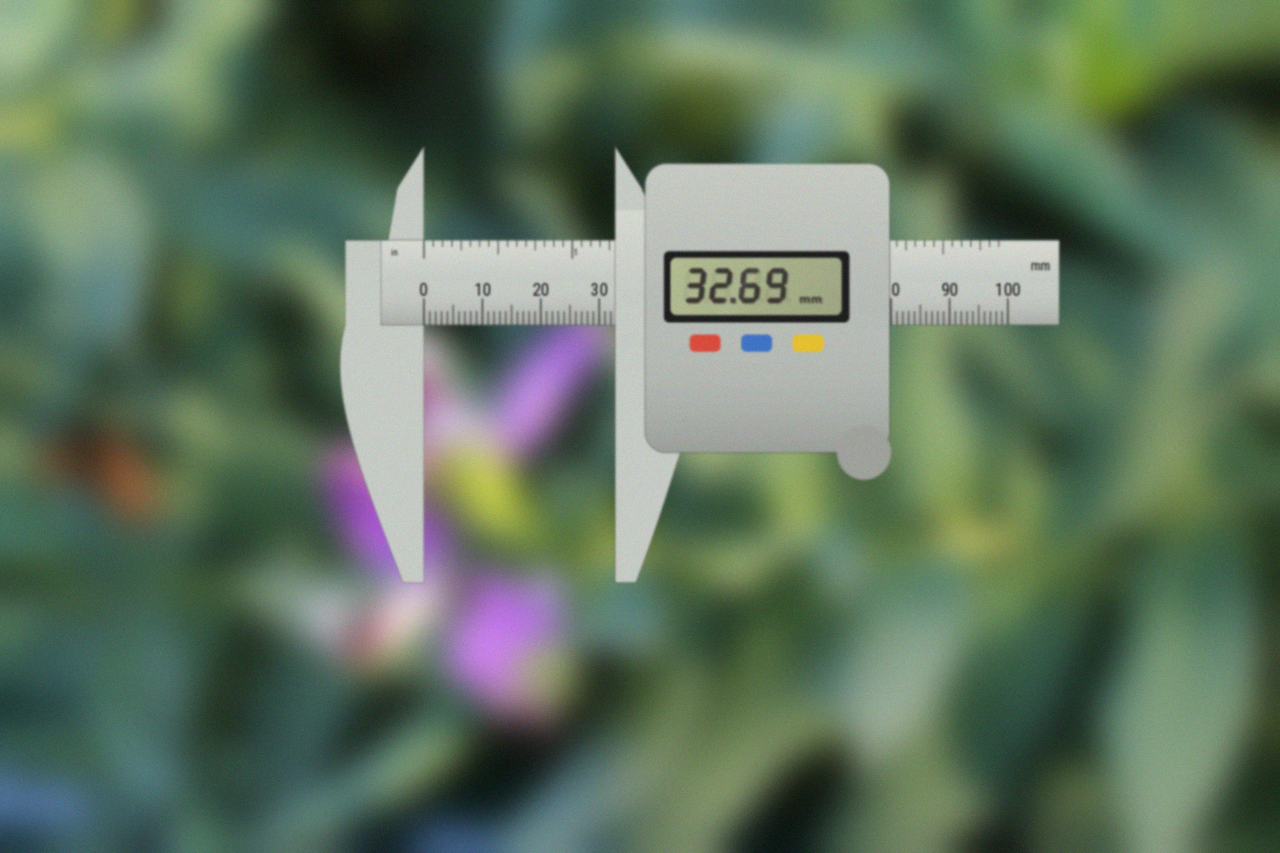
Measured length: 32.69 mm
